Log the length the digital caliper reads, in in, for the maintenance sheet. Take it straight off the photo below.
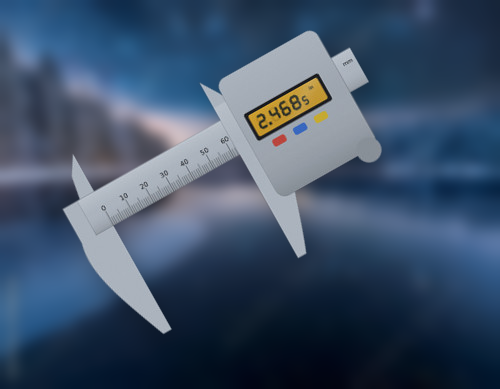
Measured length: 2.4685 in
